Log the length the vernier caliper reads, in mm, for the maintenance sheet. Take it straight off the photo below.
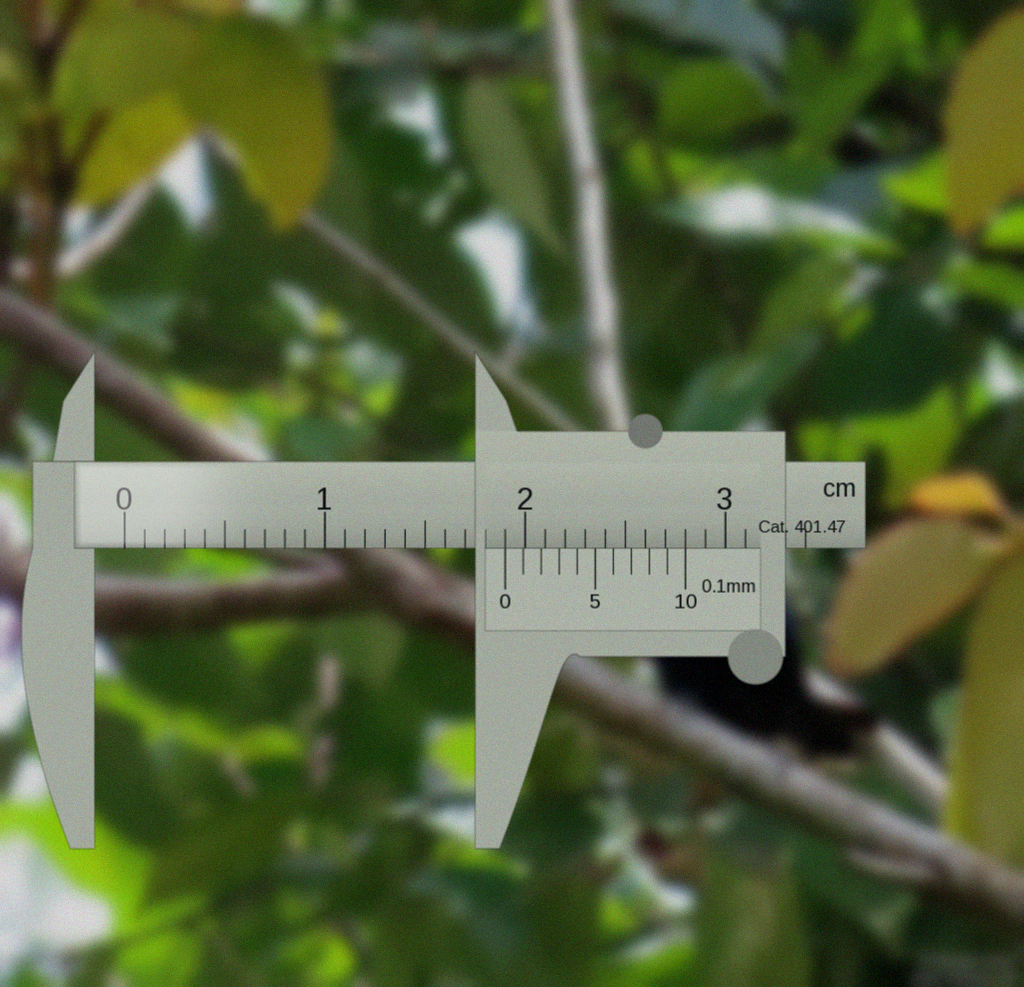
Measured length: 19.0 mm
